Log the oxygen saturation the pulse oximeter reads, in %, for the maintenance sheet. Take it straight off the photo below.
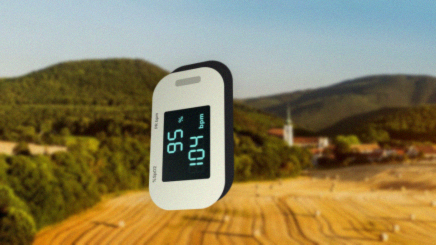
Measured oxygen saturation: 95 %
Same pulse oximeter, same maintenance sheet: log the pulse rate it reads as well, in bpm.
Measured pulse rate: 104 bpm
